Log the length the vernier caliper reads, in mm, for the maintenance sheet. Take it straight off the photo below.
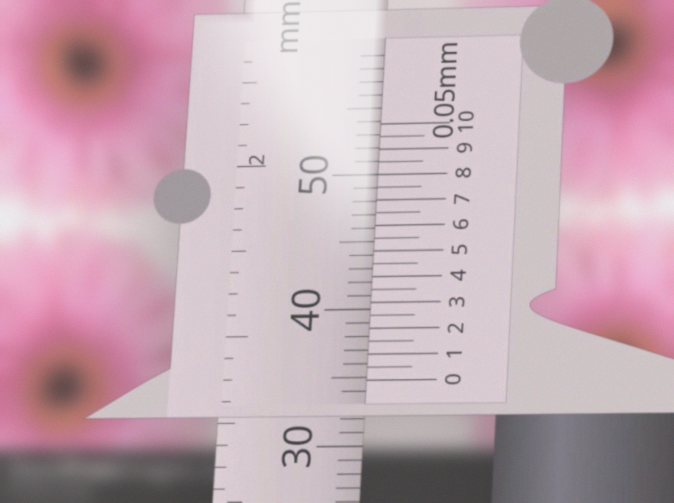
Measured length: 34.8 mm
